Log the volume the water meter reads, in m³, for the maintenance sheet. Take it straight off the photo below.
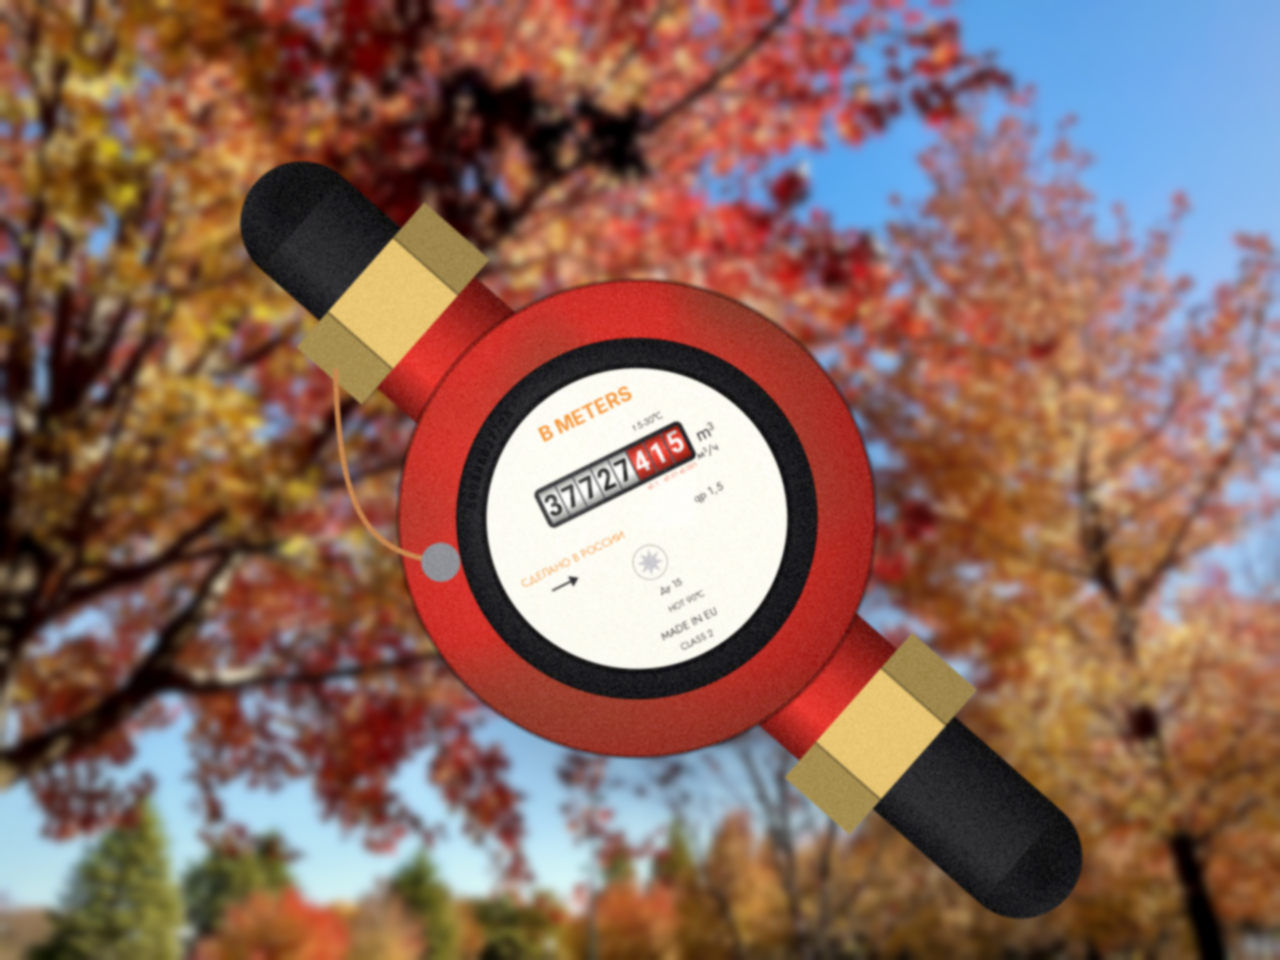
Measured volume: 37727.415 m³
